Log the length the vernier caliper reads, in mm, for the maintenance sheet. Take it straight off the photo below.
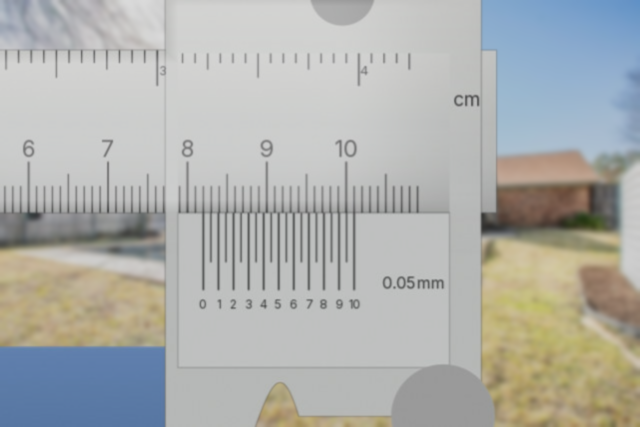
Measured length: 82.0 mm
